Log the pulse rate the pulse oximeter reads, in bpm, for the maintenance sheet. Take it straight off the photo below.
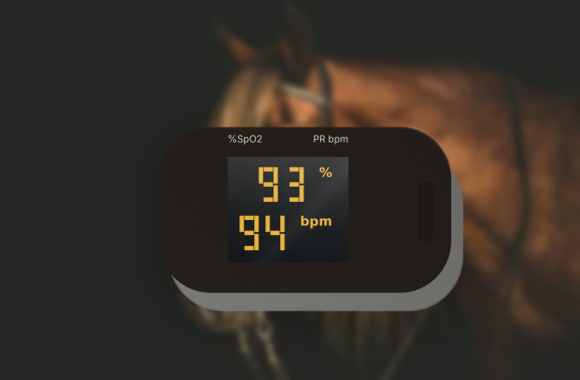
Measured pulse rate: 94 bpm
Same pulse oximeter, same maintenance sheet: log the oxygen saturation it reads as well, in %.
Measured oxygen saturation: 93 %
